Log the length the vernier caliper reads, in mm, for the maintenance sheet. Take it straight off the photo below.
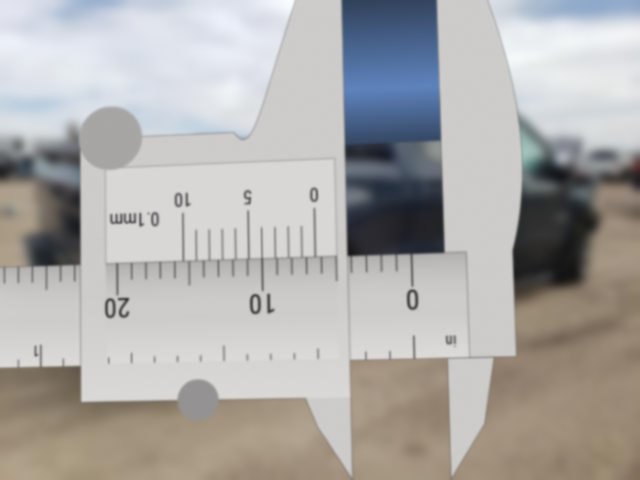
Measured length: 6.4 mm
